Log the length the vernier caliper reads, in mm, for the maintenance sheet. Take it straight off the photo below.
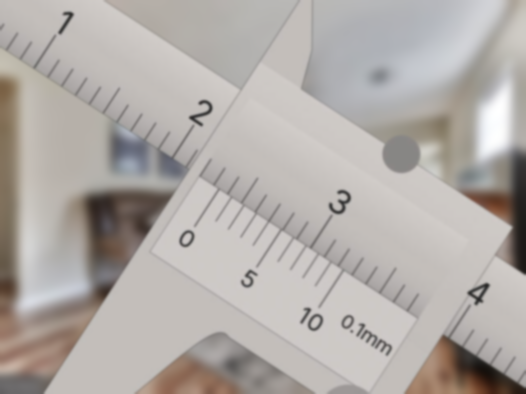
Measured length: 23.4 mm
